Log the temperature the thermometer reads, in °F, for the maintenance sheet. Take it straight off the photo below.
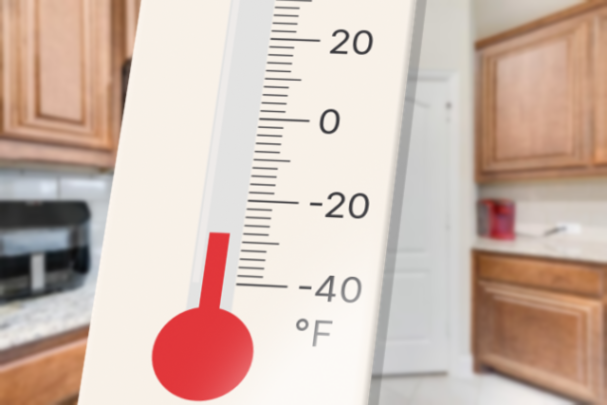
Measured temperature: -28 °F
